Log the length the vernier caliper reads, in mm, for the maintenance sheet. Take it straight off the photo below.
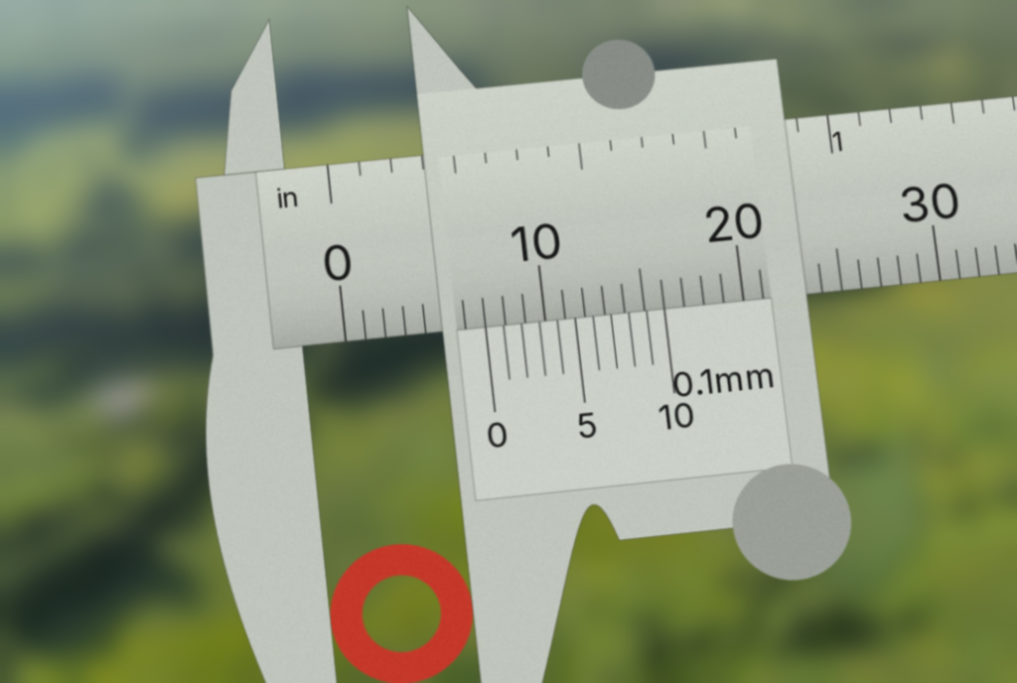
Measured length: 7.0 mm
